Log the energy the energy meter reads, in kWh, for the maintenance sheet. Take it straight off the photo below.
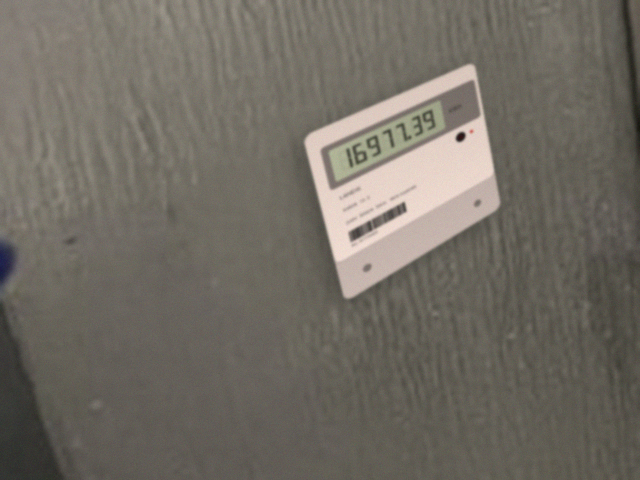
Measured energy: 16977.39 kWh
